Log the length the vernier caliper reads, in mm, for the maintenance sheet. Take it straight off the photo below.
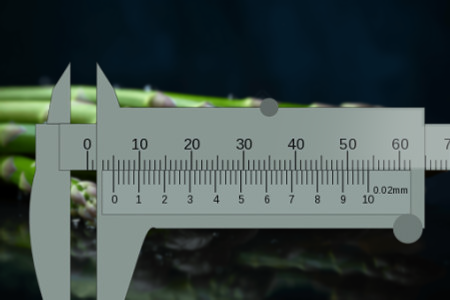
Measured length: 5.0 mm
